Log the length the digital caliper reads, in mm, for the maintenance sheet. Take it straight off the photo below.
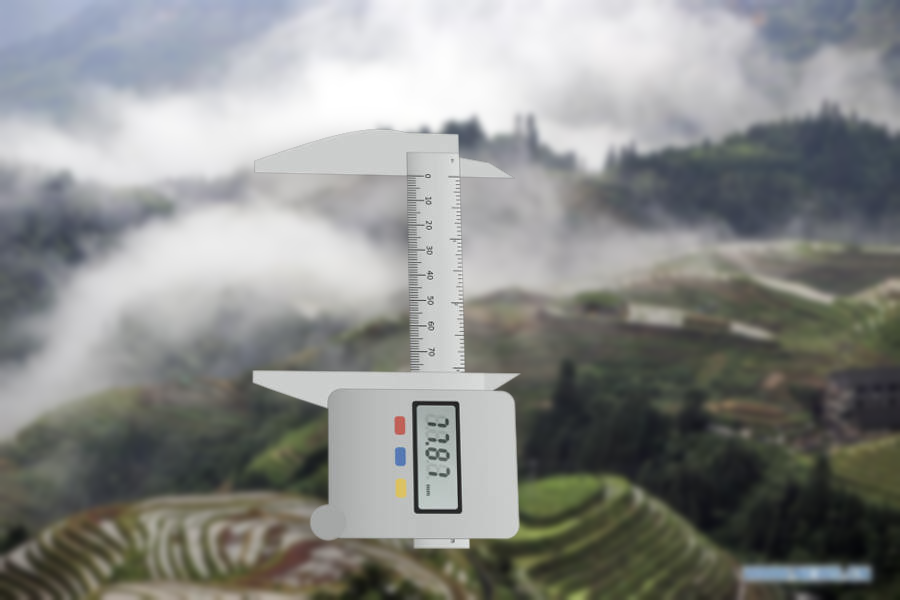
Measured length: 77.87 mm
